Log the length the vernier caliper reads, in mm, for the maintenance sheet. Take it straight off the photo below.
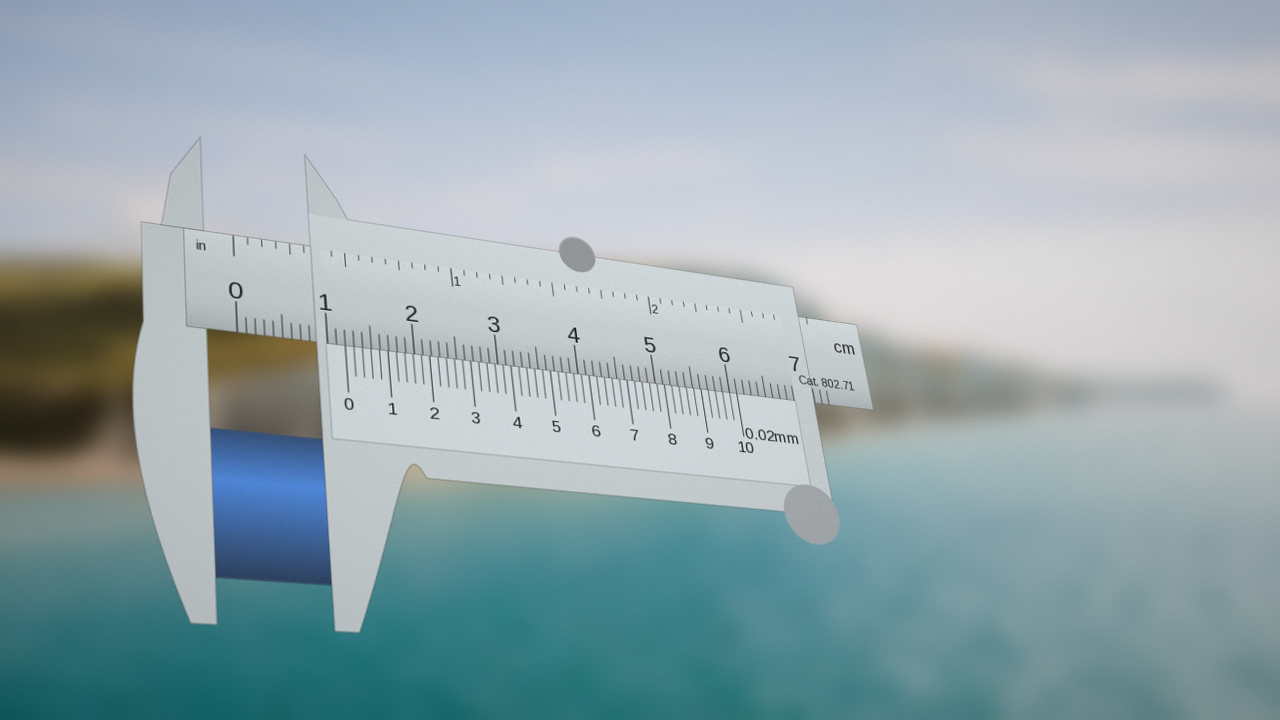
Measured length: 12.0 mm
